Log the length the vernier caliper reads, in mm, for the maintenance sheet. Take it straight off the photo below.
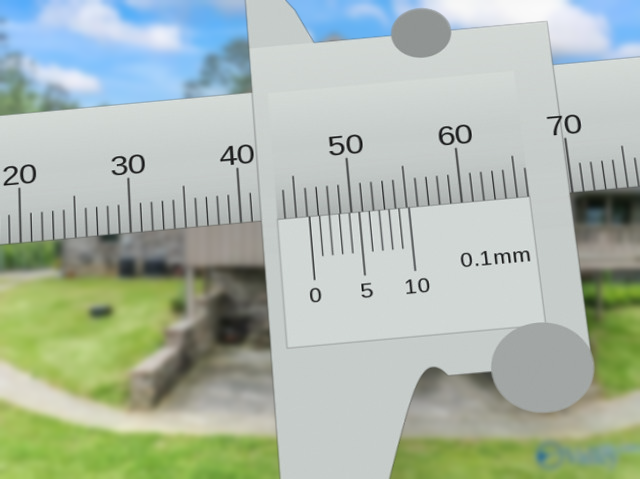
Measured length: 46.2 mm
